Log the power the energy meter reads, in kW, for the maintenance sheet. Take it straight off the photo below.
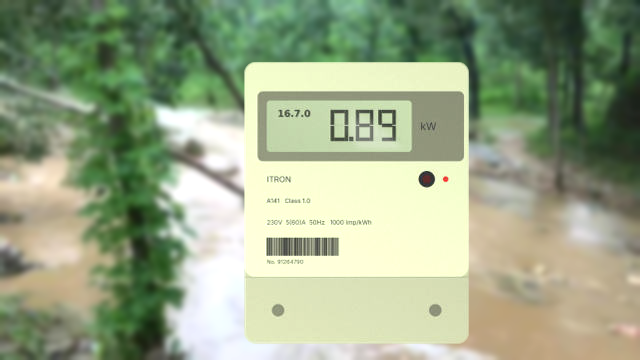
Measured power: 0.89 kW
